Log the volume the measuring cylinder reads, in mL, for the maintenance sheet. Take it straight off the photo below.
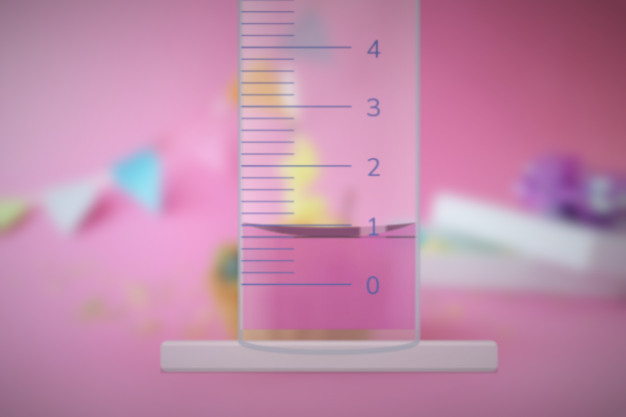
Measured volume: 0.8 mL
